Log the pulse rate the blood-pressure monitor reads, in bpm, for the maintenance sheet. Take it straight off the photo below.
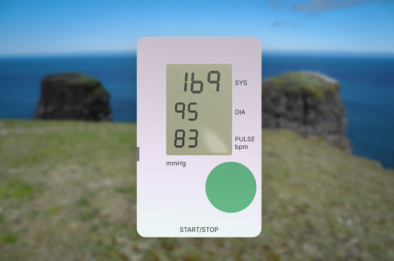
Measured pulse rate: 83 bpm
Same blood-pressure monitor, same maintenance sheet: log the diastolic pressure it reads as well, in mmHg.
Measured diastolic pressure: 95 mmHg
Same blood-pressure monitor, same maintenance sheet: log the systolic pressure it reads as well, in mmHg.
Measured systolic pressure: 169 mmHg
